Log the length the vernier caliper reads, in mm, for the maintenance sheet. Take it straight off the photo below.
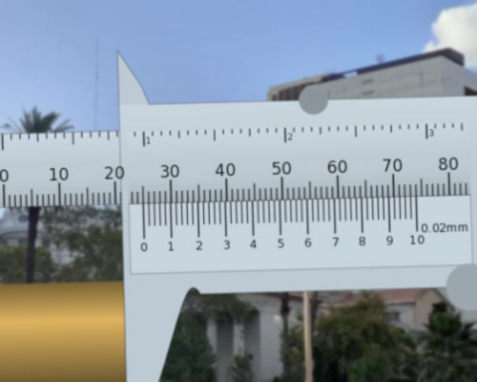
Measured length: 25.0 mm
